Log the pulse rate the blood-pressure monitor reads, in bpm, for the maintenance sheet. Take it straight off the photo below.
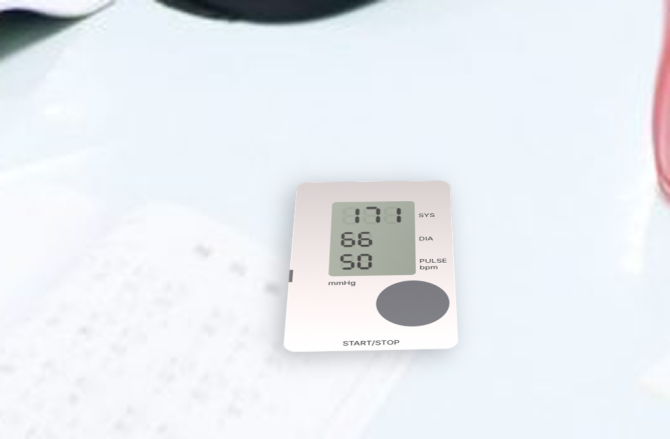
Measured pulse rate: 50 bpm
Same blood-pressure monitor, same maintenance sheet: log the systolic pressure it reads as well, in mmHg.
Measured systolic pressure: 171 mmHg
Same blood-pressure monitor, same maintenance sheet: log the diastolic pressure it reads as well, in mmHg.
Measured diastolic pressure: 66 mmHg
